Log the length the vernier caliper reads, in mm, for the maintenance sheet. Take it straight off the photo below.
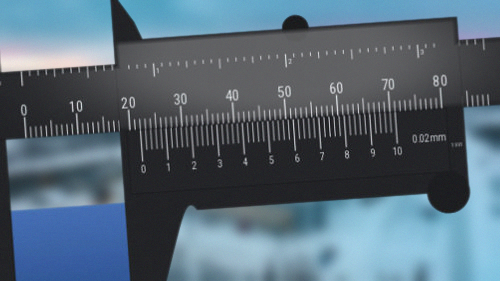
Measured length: 22.0 mm
